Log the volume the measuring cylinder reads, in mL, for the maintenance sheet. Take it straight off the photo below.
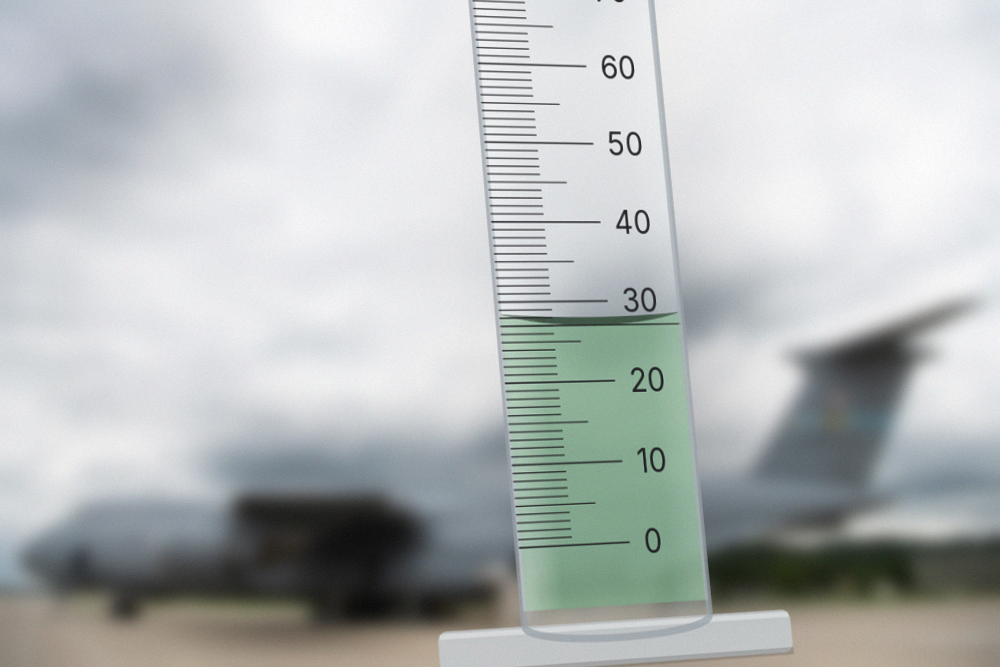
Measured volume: 27 mL
